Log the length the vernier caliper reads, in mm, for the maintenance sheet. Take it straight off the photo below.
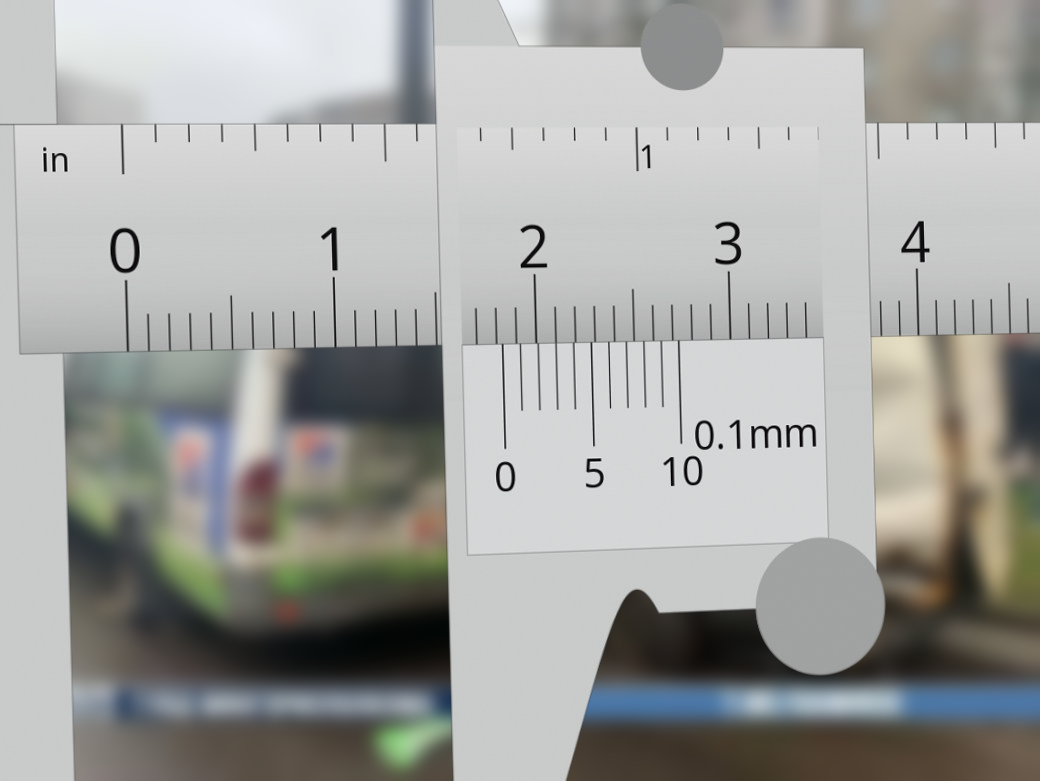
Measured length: 18.3 mm
